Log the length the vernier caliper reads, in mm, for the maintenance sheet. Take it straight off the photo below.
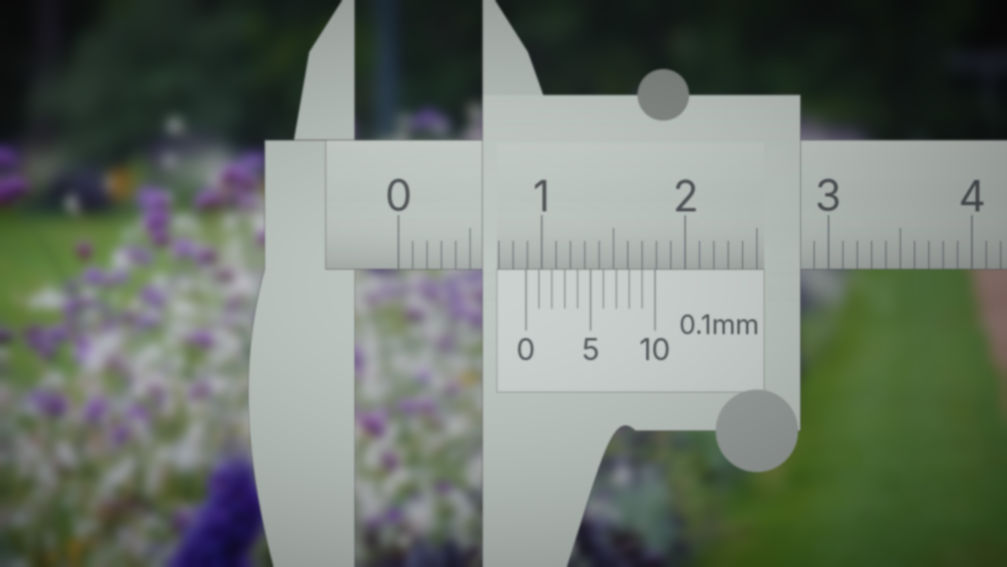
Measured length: 8.9 mm
